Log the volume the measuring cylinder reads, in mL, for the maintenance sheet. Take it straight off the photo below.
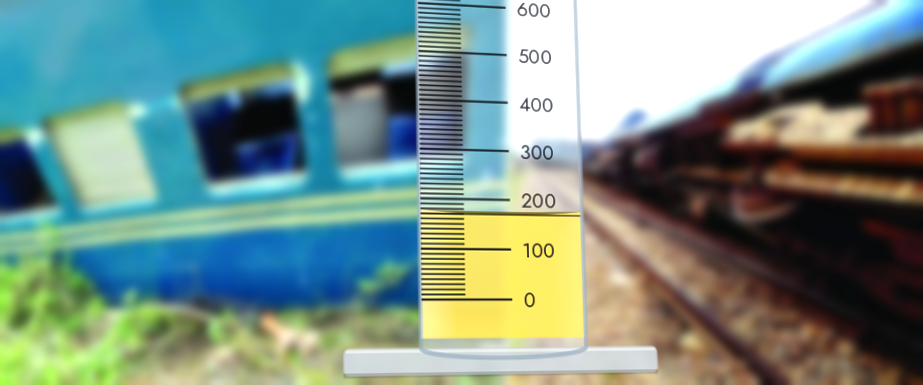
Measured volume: 170 mL
